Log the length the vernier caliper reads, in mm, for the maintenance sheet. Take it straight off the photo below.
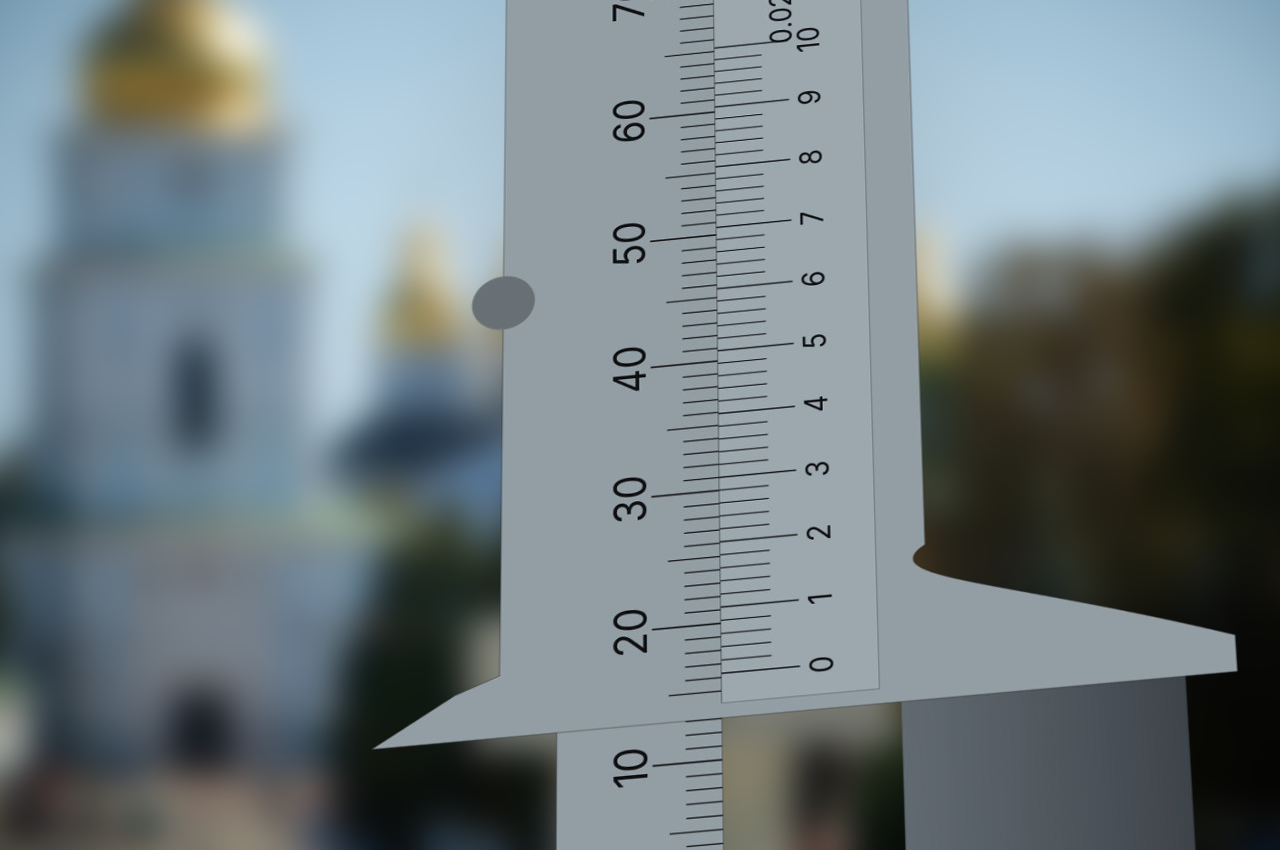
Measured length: 16.3 mm
